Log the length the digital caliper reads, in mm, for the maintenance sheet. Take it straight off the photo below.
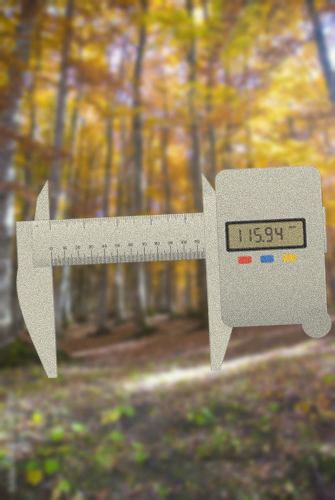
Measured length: 115.94 mm
